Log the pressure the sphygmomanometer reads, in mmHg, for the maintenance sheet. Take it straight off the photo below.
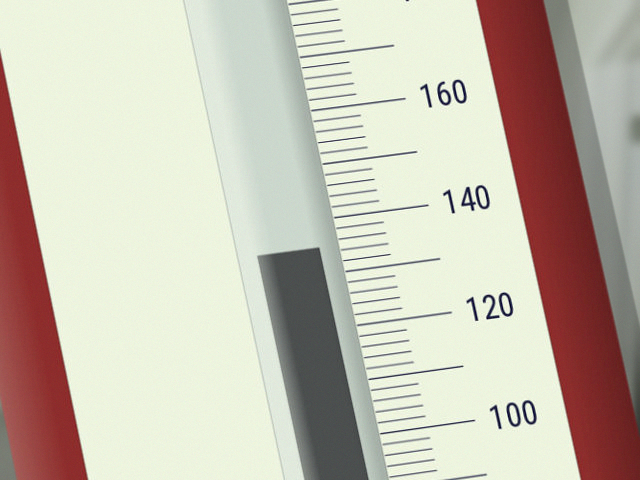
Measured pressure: 135 mmHg
